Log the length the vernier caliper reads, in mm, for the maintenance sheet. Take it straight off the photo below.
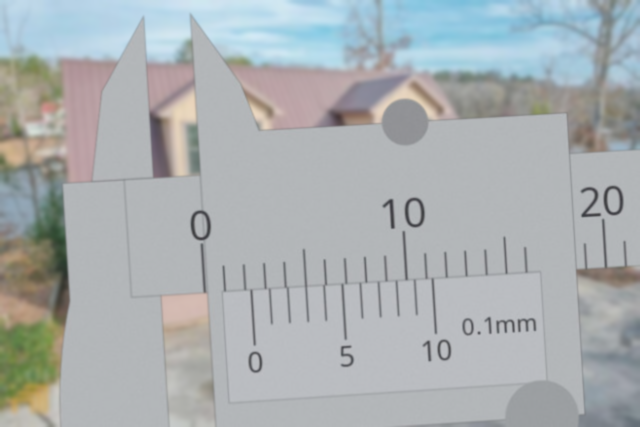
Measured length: 2.3 mm
